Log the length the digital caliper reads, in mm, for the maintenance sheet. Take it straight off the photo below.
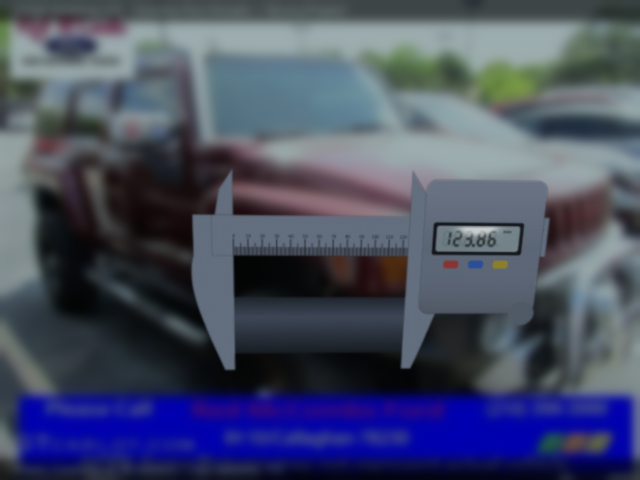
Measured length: 123.86 mm
